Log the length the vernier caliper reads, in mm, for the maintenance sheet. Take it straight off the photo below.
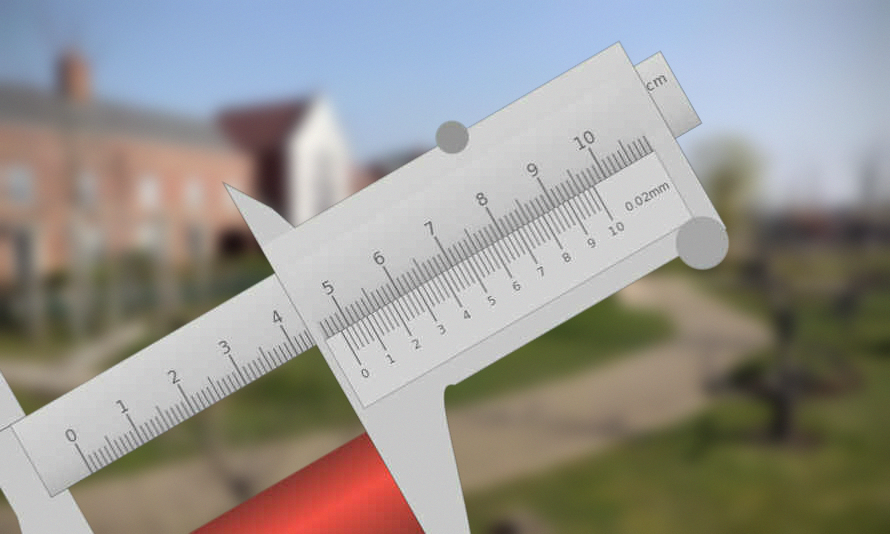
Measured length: 48.4 mm
